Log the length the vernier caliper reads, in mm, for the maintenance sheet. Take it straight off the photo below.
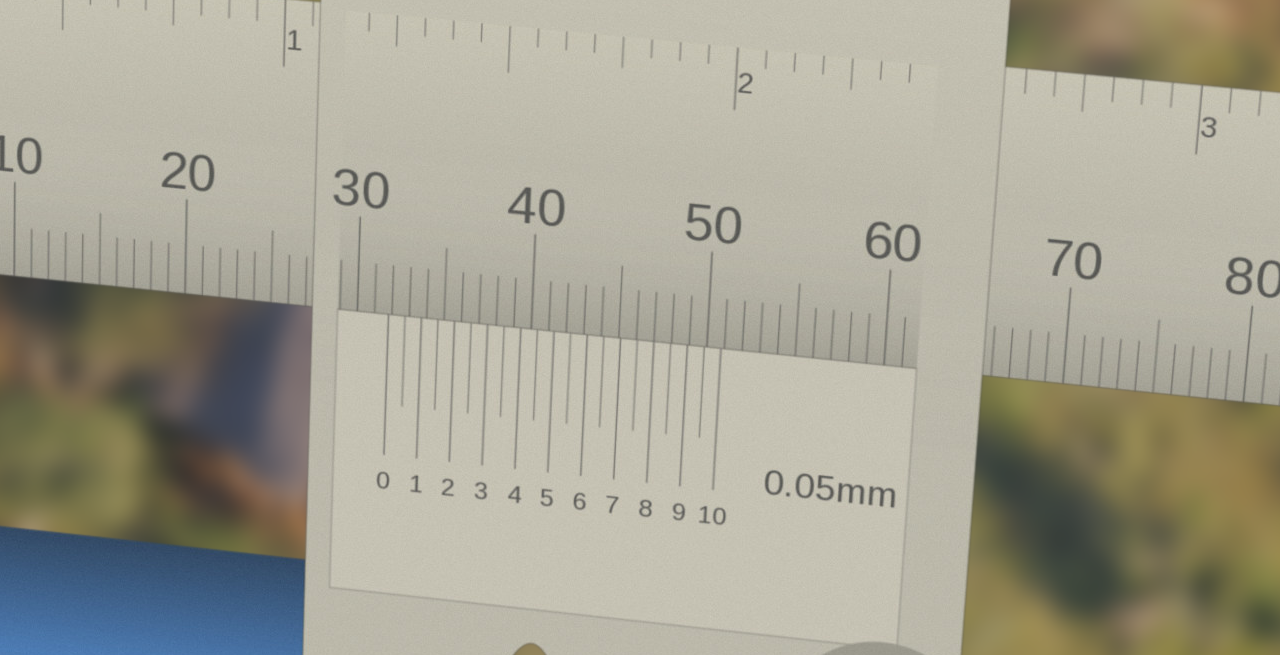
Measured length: 31.8 mm
